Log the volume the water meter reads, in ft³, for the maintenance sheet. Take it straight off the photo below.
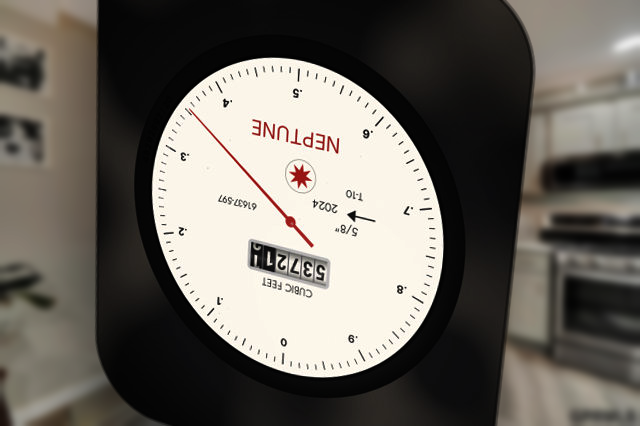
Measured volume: 537211.35 ft³
